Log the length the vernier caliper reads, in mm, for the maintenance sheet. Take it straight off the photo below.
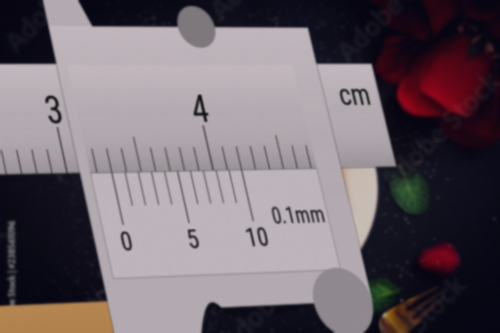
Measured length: 33.0 mm
